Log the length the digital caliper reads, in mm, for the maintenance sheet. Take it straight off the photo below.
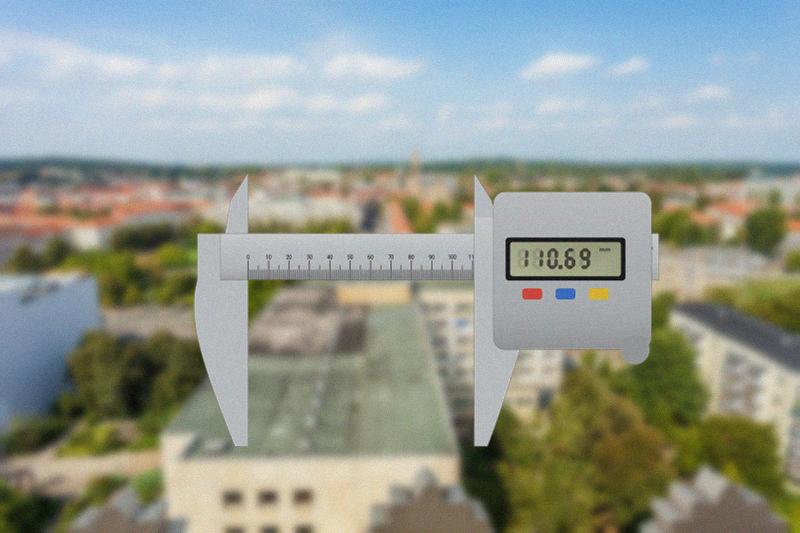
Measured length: 110.69 mm
